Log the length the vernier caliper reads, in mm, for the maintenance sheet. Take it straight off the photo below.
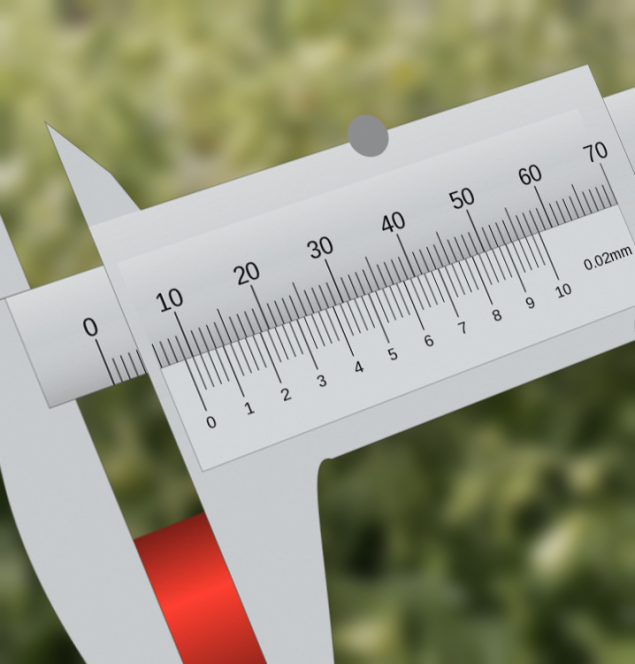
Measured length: 9.0 mm
